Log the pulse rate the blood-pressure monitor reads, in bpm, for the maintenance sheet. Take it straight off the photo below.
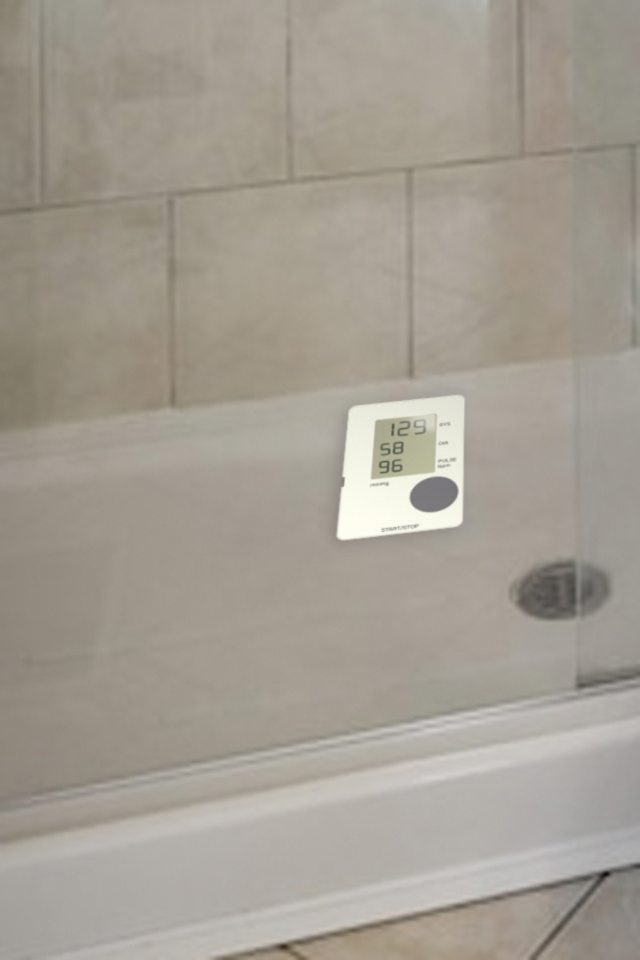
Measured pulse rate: 96 bpm
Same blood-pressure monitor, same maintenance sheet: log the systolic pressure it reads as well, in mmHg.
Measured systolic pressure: 129 mmHg
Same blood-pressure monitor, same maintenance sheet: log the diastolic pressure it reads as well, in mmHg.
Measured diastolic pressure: 58 mmHg
